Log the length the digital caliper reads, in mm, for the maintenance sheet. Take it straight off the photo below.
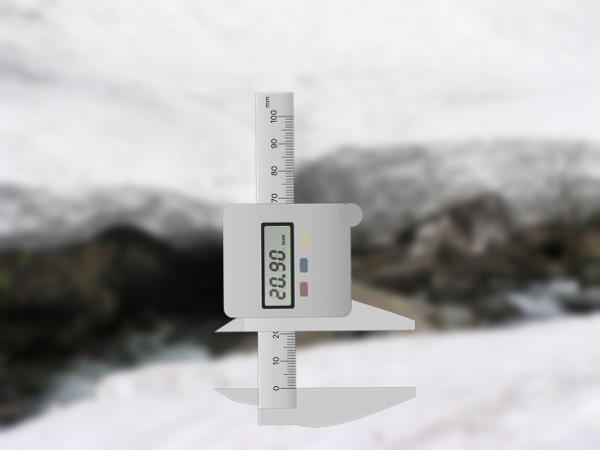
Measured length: 20.90 mm
